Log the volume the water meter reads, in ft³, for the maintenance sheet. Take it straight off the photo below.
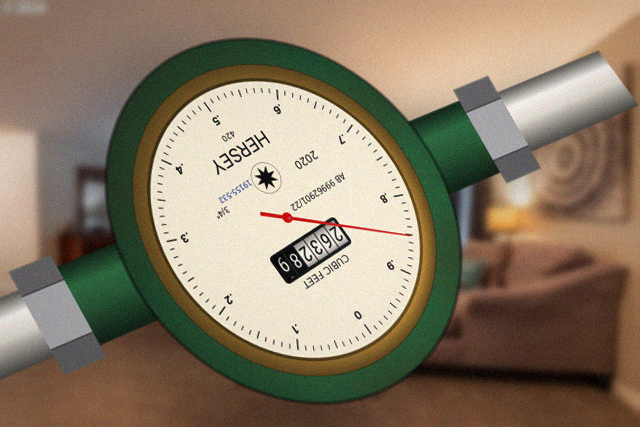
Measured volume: 263288.85 ft³
